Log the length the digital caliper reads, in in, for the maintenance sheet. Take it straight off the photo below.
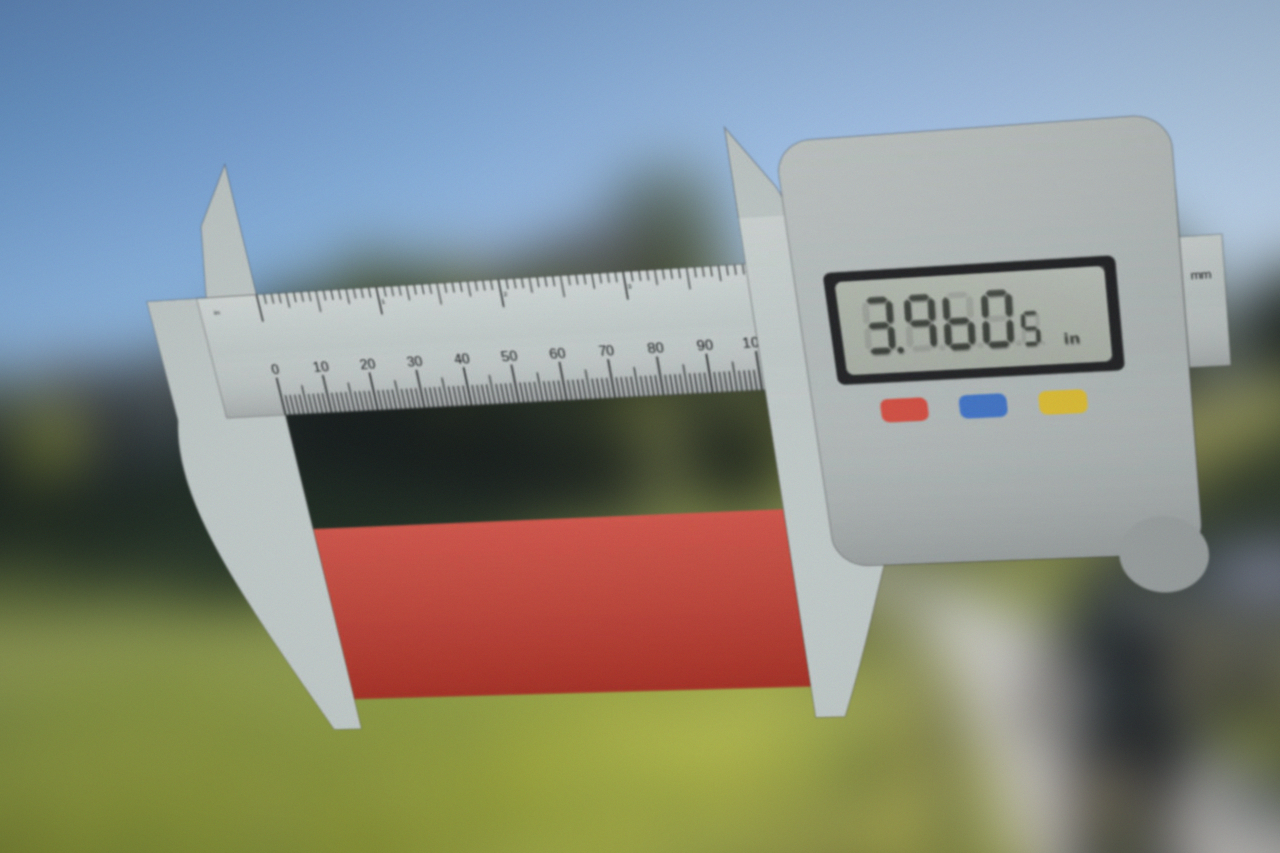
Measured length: 3.9605 in
